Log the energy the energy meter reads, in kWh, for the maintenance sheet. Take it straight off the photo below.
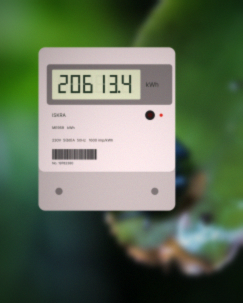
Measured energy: 20613.4 kWh
